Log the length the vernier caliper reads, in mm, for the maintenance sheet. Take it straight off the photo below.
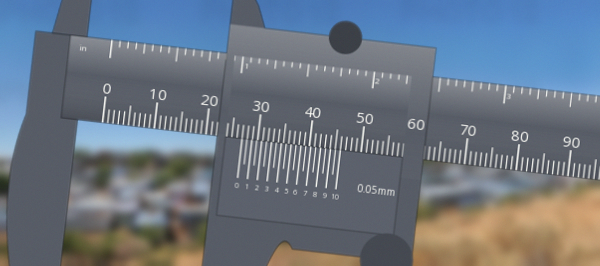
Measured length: 27.0 mm
